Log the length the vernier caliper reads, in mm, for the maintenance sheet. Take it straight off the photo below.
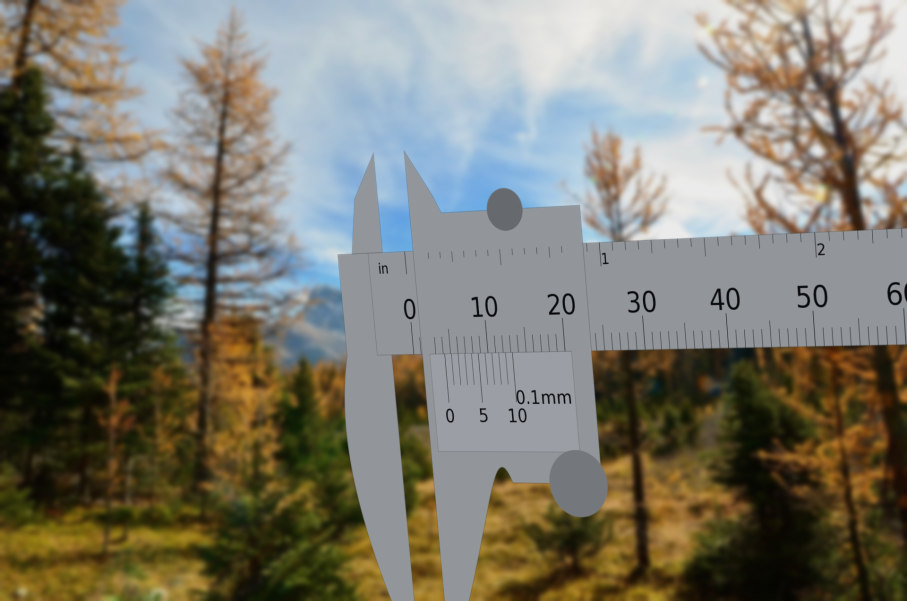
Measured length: 4.2 mm
